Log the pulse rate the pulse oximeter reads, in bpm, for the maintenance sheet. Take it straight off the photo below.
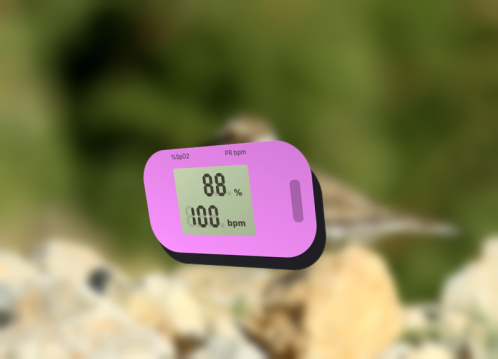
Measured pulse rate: 100 bpm
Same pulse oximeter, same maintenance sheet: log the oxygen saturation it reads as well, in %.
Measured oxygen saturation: 88 %
